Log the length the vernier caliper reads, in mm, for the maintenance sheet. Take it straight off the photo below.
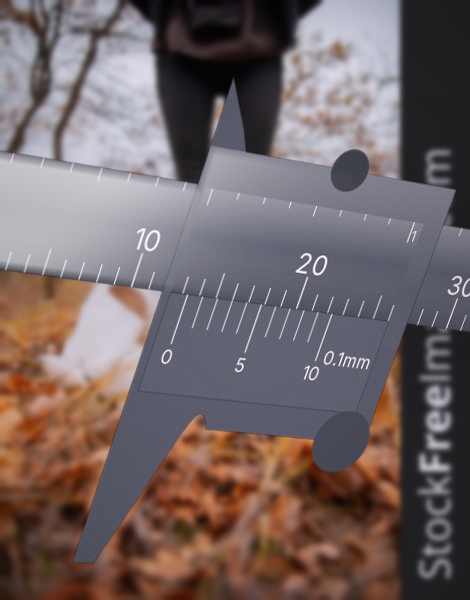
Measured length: 13.3 mm
